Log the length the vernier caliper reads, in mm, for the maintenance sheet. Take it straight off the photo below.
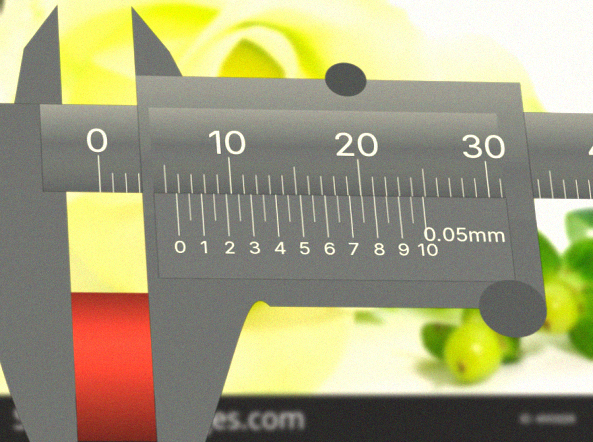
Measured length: 5.8 mm
